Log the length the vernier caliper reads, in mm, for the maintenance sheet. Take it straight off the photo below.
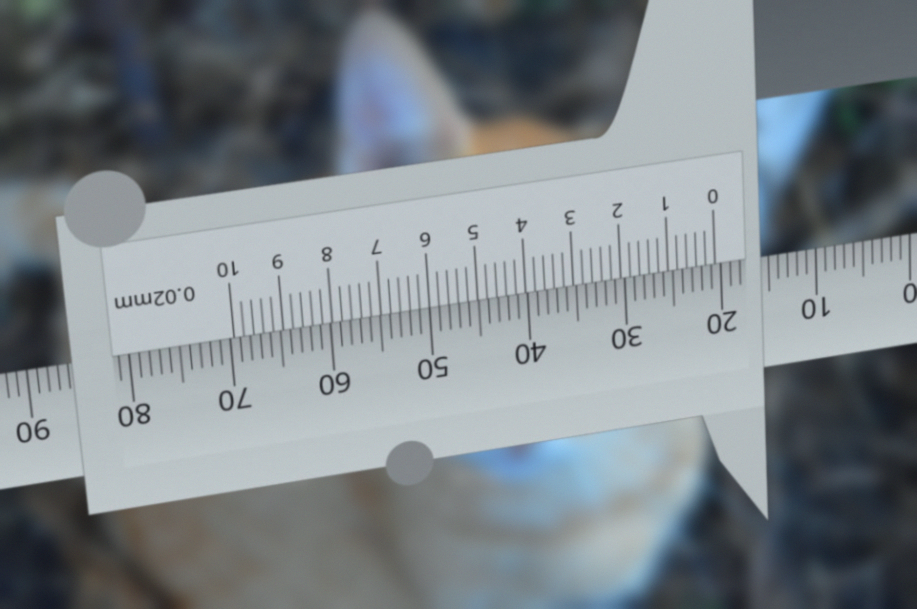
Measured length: 20.6 mm
